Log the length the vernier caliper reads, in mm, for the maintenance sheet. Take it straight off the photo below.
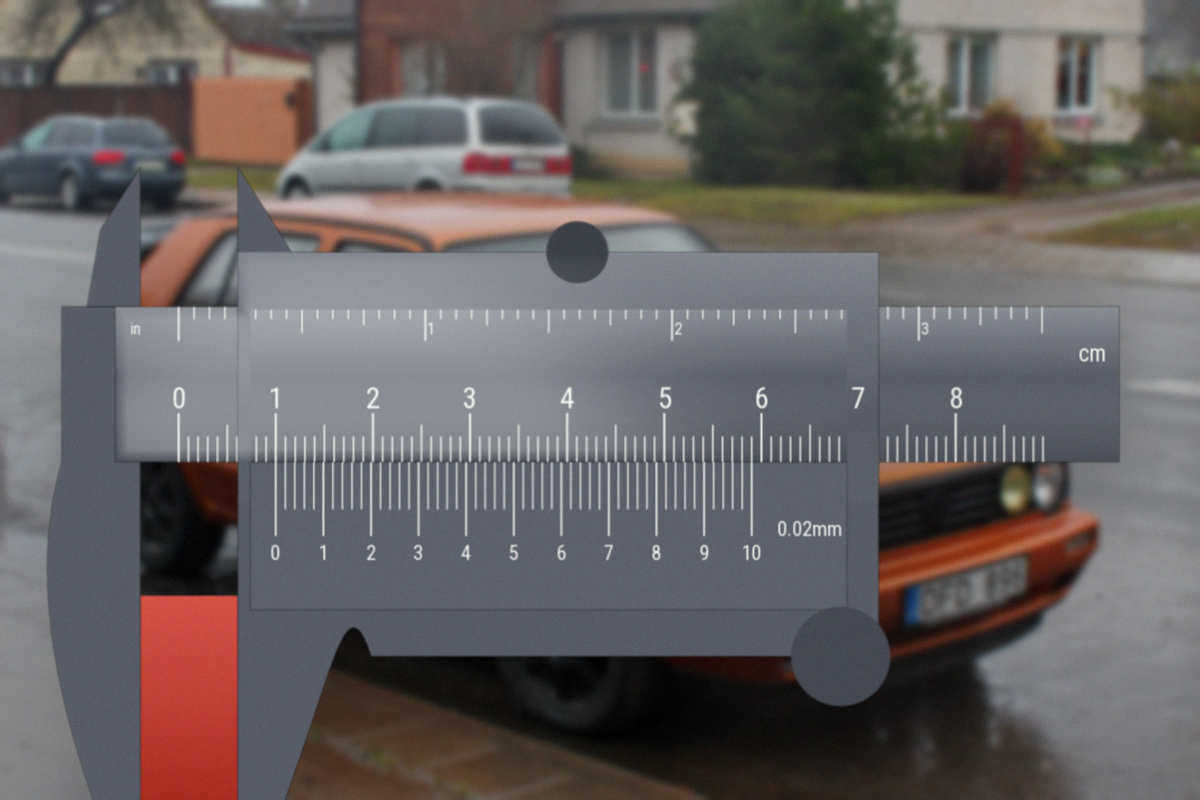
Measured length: 10.0 mm
